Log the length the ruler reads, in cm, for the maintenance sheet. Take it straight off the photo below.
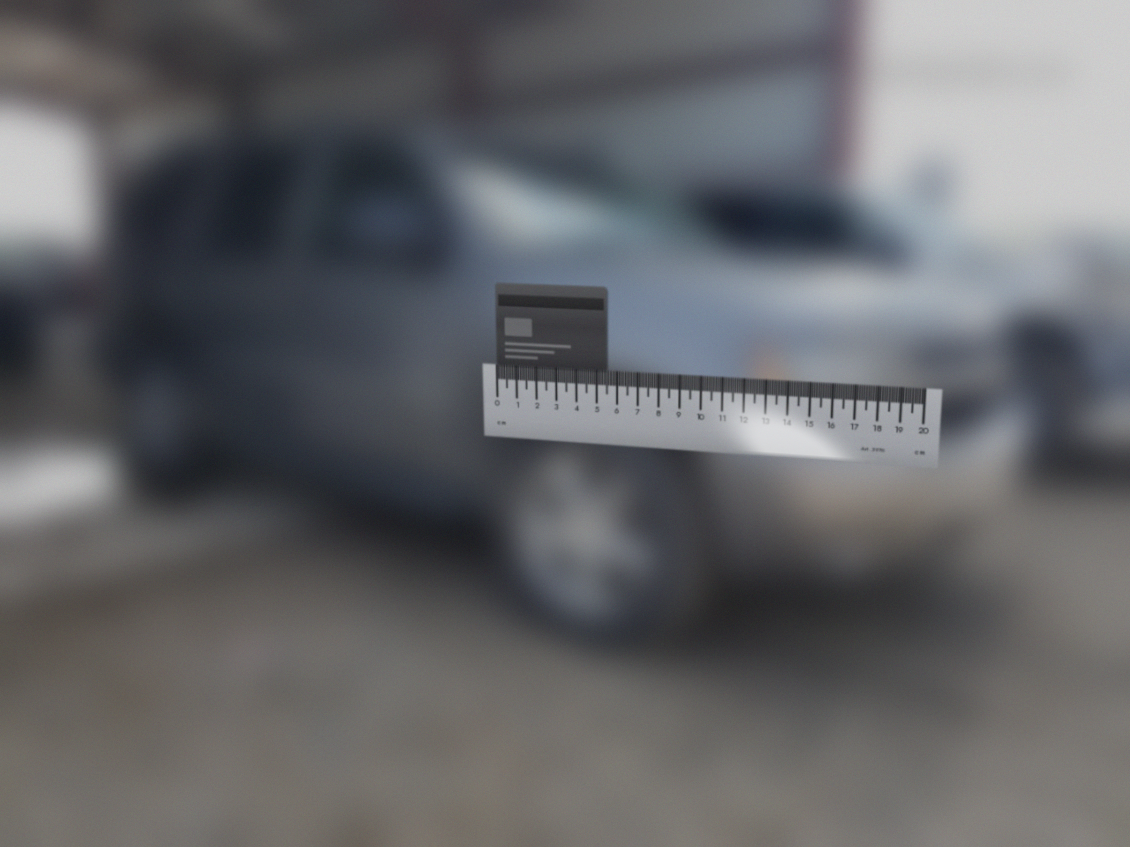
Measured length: 5.5 cm
